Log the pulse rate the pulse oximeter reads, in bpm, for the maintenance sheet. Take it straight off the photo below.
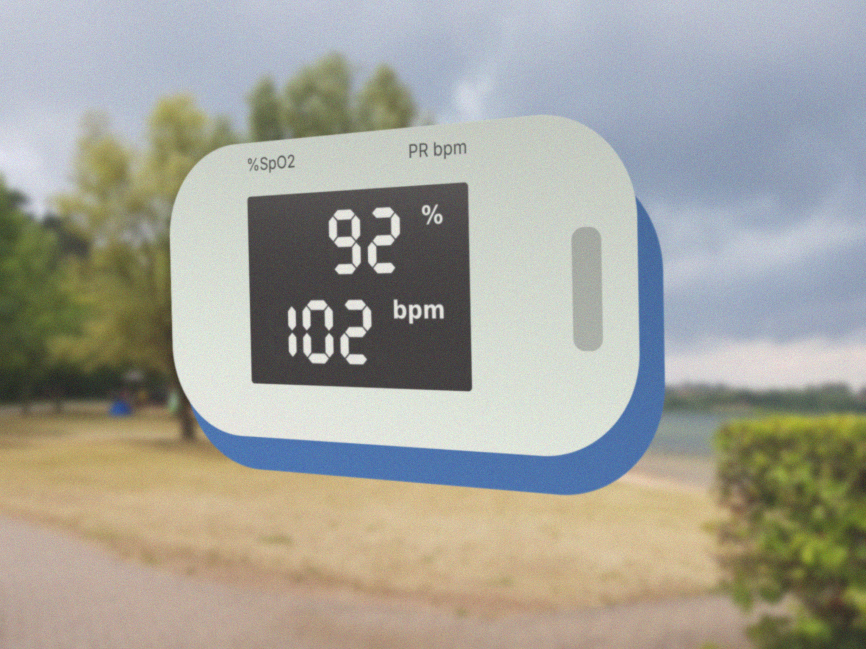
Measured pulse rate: 102 bpm
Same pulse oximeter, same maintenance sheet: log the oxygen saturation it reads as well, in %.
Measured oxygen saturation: 92 %
